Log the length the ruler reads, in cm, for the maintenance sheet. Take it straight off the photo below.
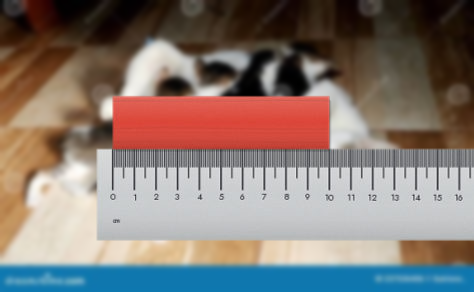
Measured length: 10 cm
